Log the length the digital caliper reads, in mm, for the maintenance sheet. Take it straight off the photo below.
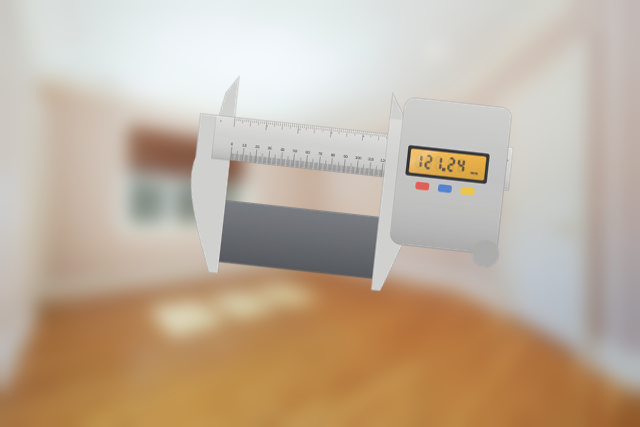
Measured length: 121.24 mm
